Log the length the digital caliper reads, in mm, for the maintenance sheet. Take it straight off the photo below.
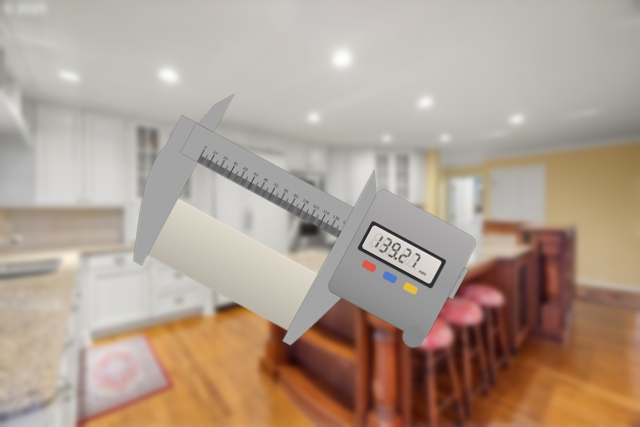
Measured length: 139.27 mm
